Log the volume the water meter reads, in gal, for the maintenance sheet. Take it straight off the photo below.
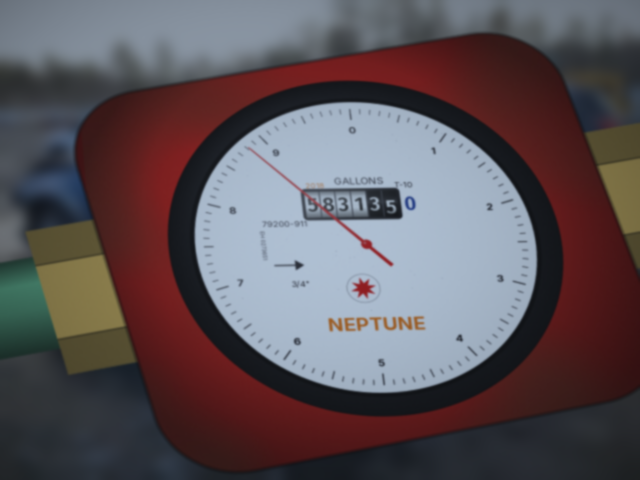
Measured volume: 5831348.8 gal
